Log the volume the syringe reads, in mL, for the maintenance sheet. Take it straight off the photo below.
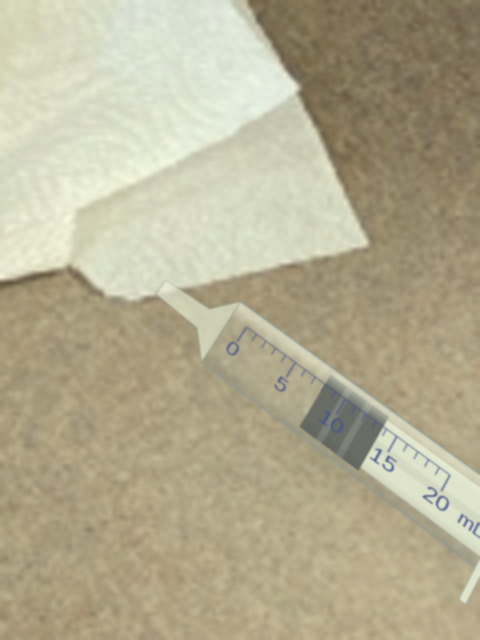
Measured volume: 8 mL
